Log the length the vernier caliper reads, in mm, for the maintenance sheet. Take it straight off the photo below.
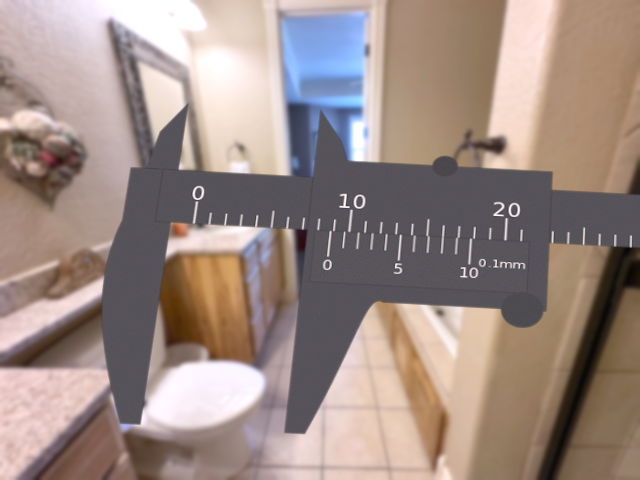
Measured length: 8.8 mm
